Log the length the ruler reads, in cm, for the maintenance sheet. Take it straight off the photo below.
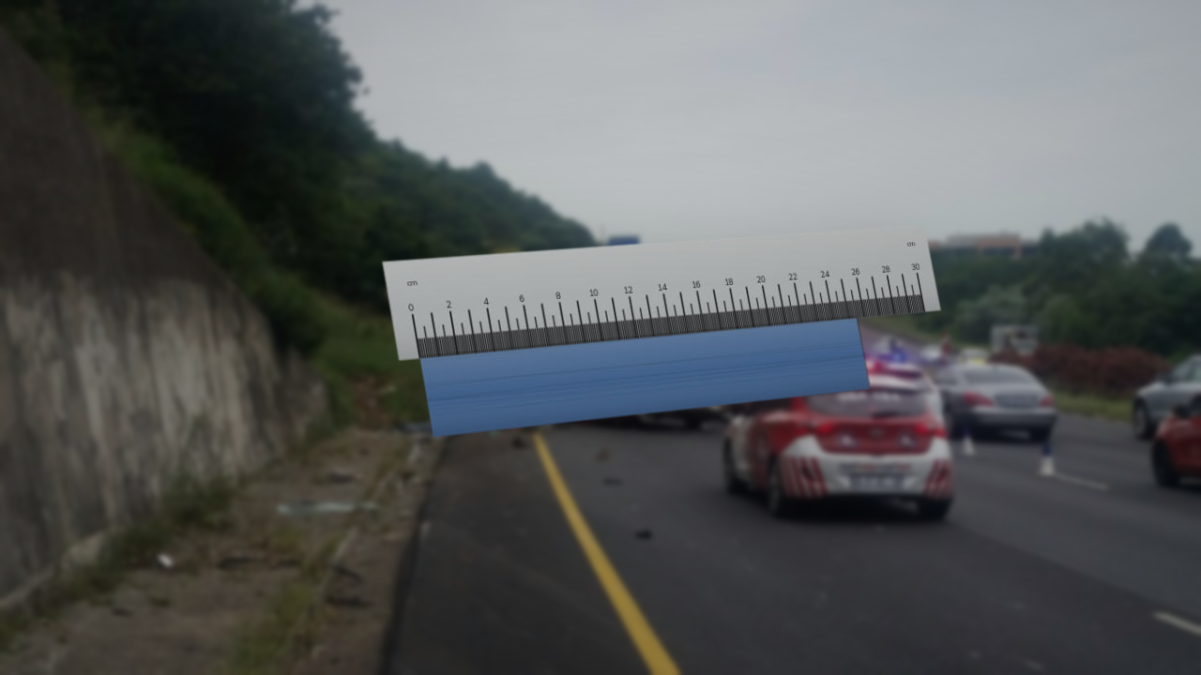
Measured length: 25.5 cm
